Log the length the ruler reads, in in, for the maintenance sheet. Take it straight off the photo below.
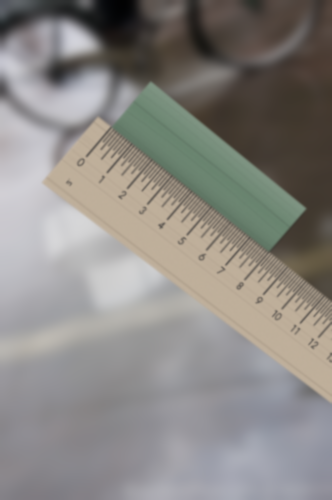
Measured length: 8 in
